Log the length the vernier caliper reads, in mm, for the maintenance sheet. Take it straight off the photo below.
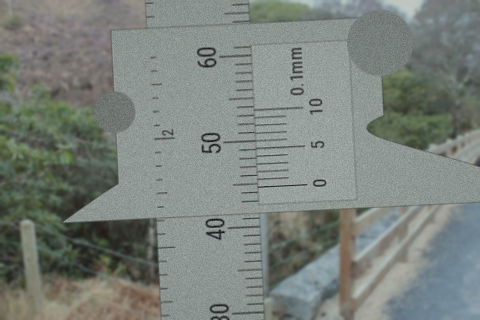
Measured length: 44.6 mm
